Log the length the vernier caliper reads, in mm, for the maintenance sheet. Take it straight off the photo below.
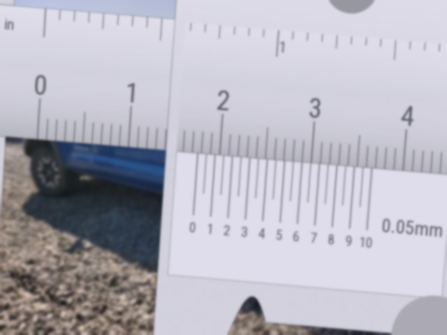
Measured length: 17.6 mm
